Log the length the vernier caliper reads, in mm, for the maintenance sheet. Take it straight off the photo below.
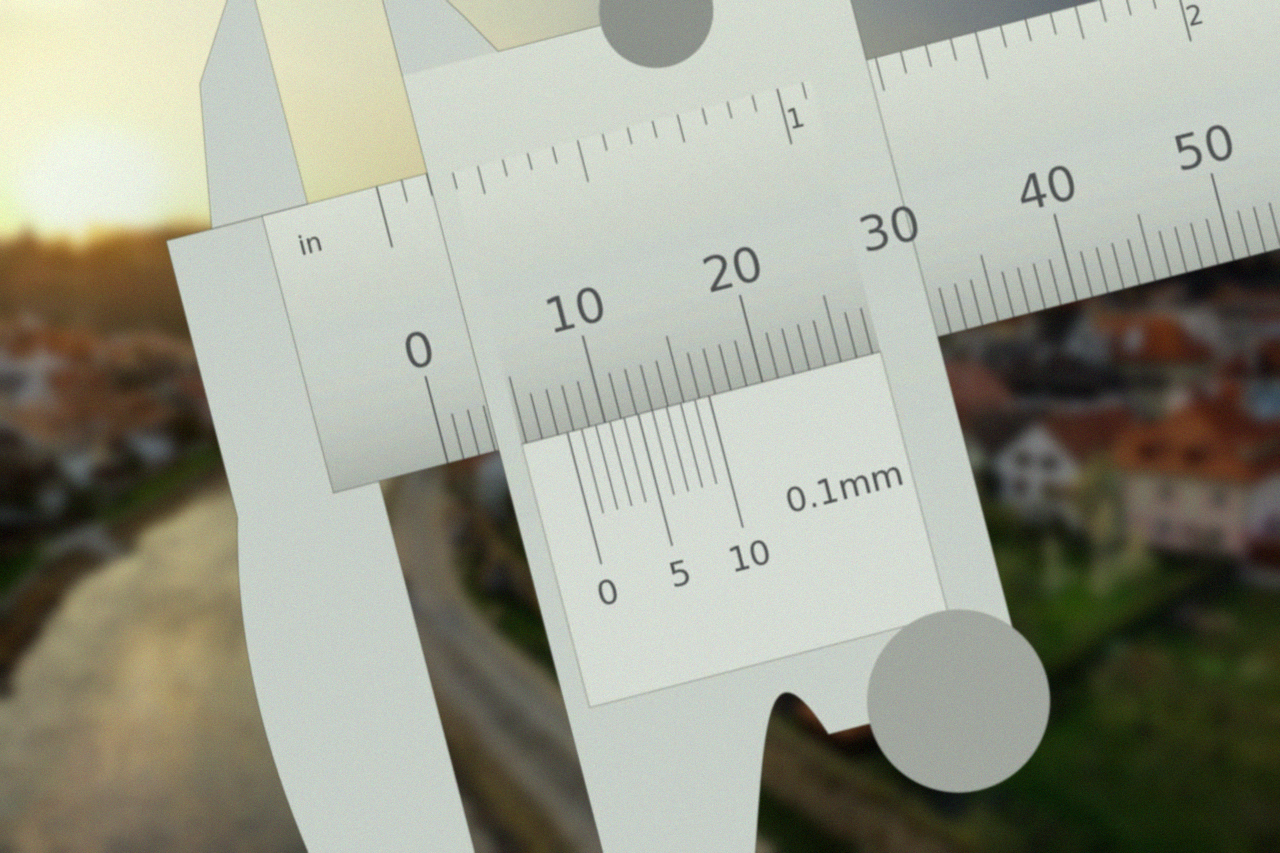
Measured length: 7.6 mm
